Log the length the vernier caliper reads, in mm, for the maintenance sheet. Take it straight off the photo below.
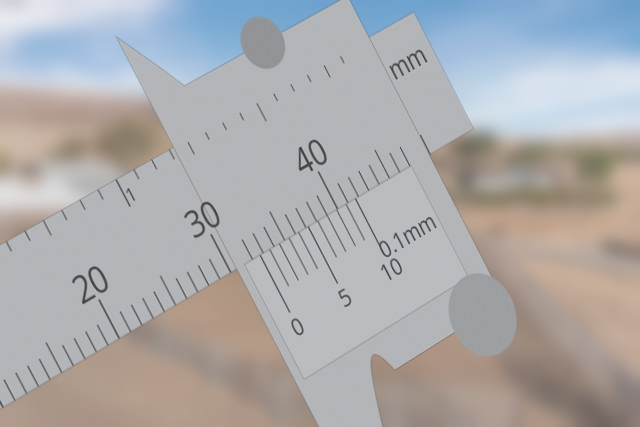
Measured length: 32.7 mm
